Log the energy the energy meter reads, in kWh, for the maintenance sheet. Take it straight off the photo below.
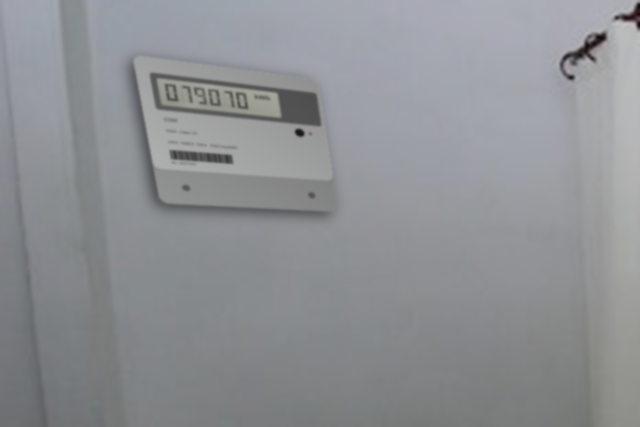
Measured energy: 79070 kWh
